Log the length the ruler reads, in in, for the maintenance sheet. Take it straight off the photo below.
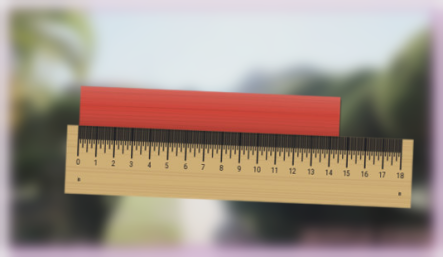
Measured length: 14.5 in
